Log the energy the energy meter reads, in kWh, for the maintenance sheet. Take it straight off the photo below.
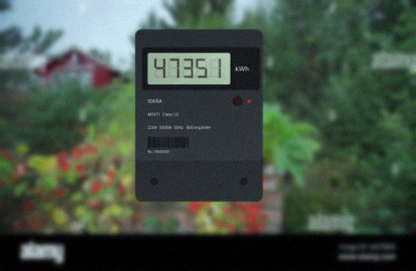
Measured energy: 47351 kWh
